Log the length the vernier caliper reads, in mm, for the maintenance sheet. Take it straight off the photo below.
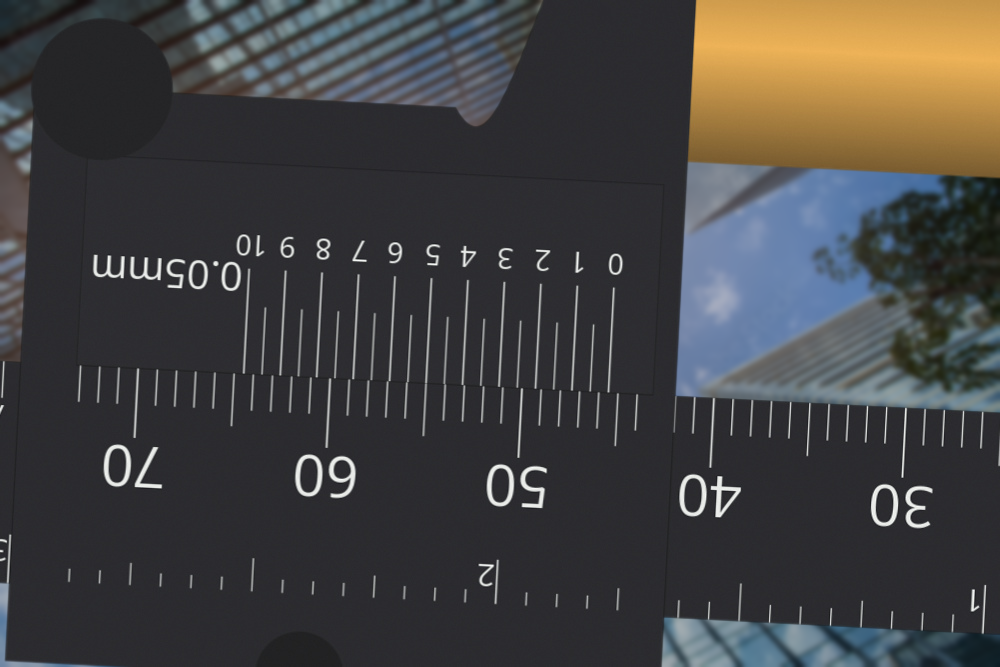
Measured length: 45.5 mm
